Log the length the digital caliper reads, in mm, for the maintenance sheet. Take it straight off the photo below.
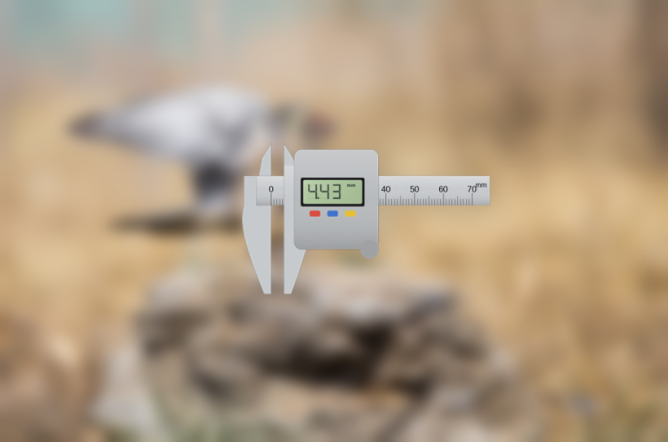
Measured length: 4.43 mm
